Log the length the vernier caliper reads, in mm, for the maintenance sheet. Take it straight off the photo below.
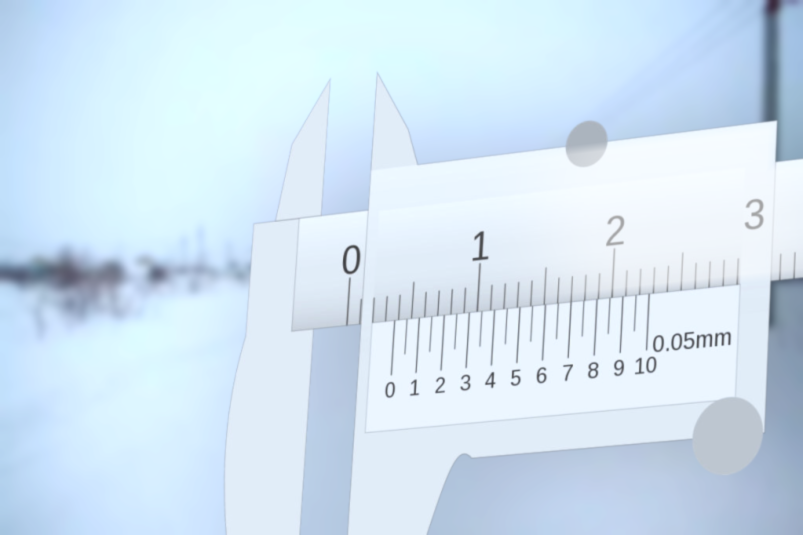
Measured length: 3.7 mm
